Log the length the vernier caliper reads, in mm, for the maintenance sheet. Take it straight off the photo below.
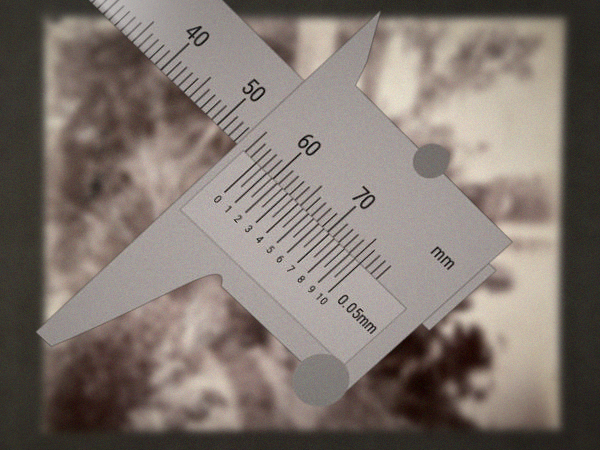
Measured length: 57.0 mm
